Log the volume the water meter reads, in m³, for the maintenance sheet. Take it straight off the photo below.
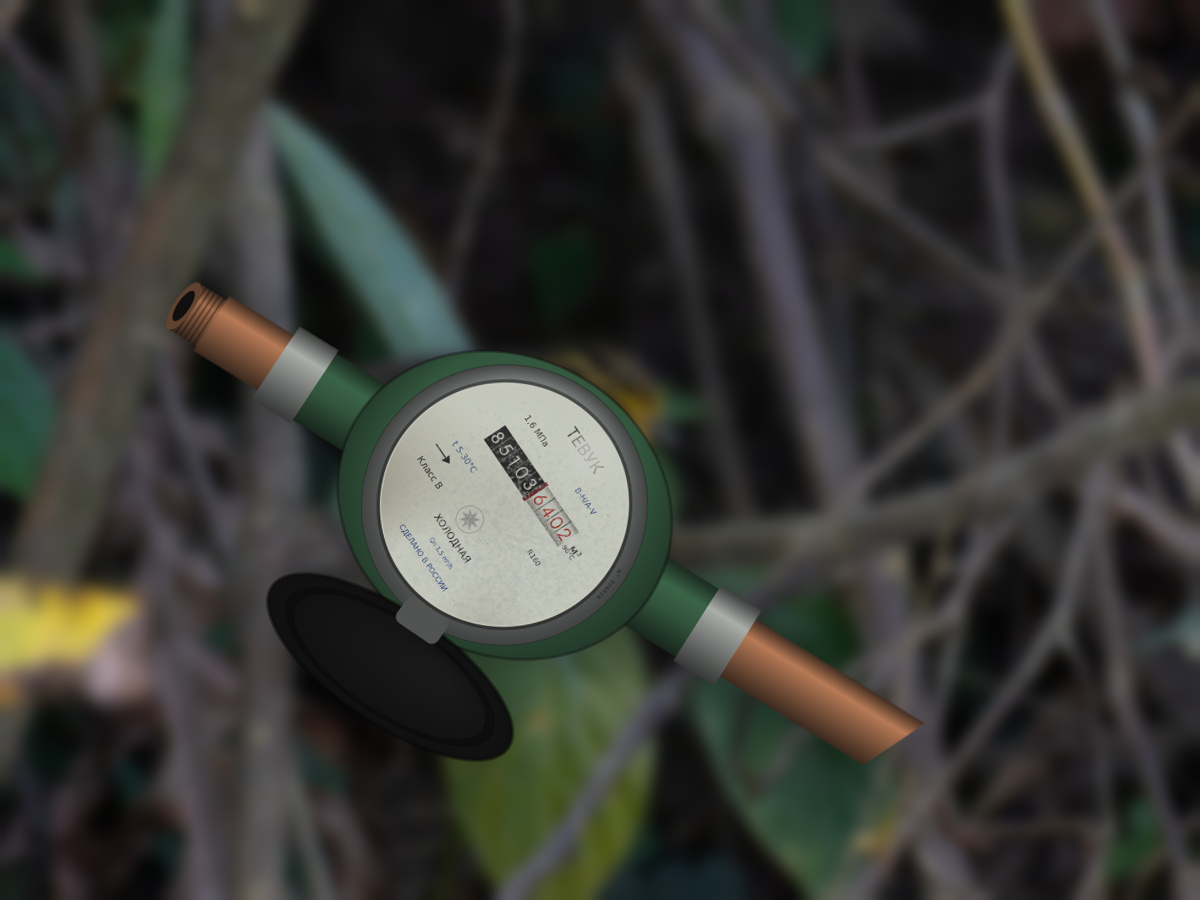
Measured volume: 85103.6402 m³
